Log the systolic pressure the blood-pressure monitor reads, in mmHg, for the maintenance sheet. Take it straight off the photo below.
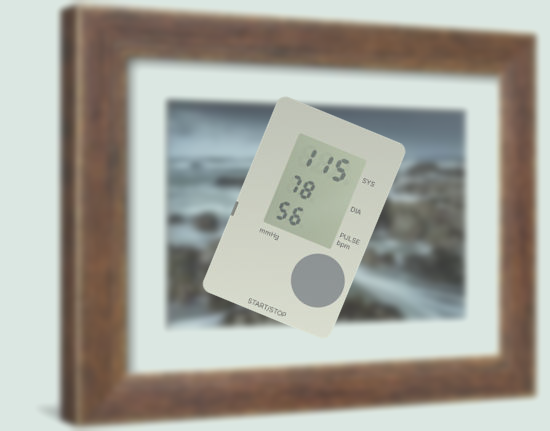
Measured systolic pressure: 115 mmHg
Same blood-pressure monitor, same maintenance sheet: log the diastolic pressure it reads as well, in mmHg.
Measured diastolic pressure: 78 mmHg
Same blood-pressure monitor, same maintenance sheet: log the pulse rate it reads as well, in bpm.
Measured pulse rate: 56 bpm
